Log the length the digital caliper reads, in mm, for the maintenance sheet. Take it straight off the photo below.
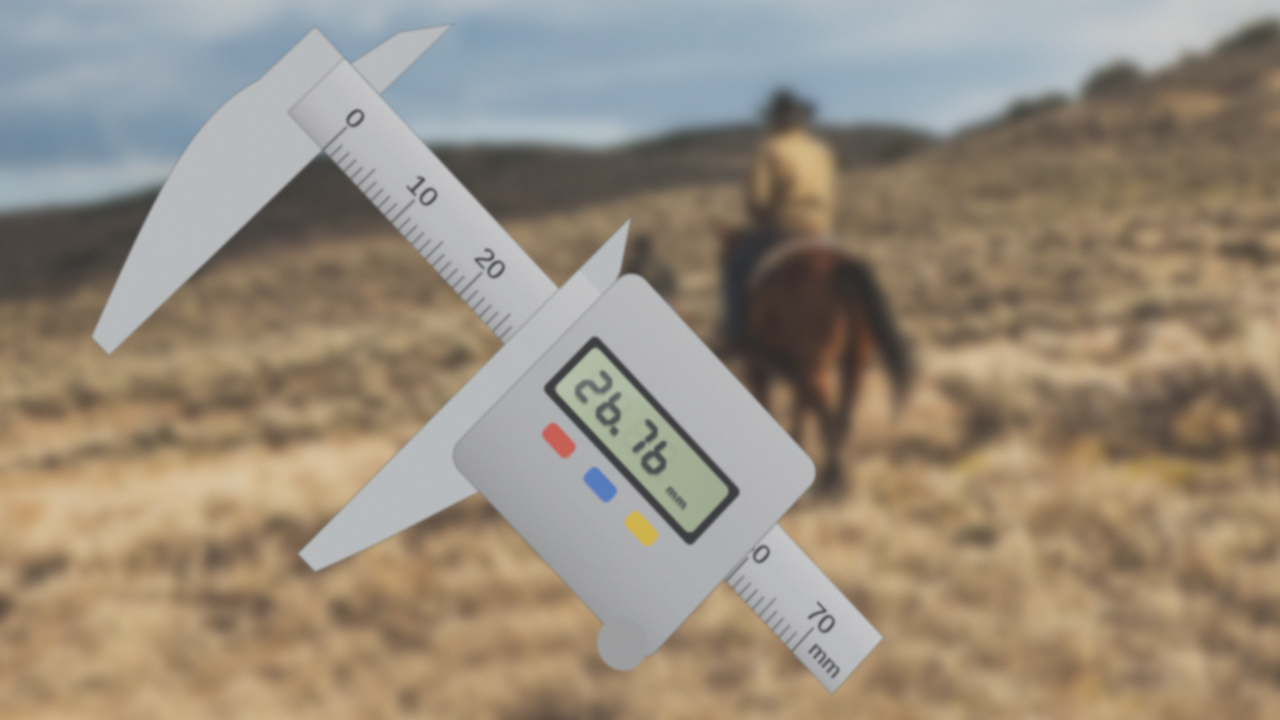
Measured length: 26.76 mm
